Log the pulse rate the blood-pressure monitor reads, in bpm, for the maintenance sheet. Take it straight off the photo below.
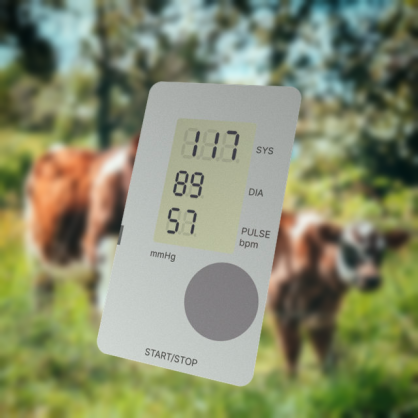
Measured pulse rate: 57 bpm
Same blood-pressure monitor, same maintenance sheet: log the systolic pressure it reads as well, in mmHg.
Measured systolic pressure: 117 mmHg
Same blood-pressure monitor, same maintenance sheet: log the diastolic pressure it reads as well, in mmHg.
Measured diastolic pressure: 89 mmHg
